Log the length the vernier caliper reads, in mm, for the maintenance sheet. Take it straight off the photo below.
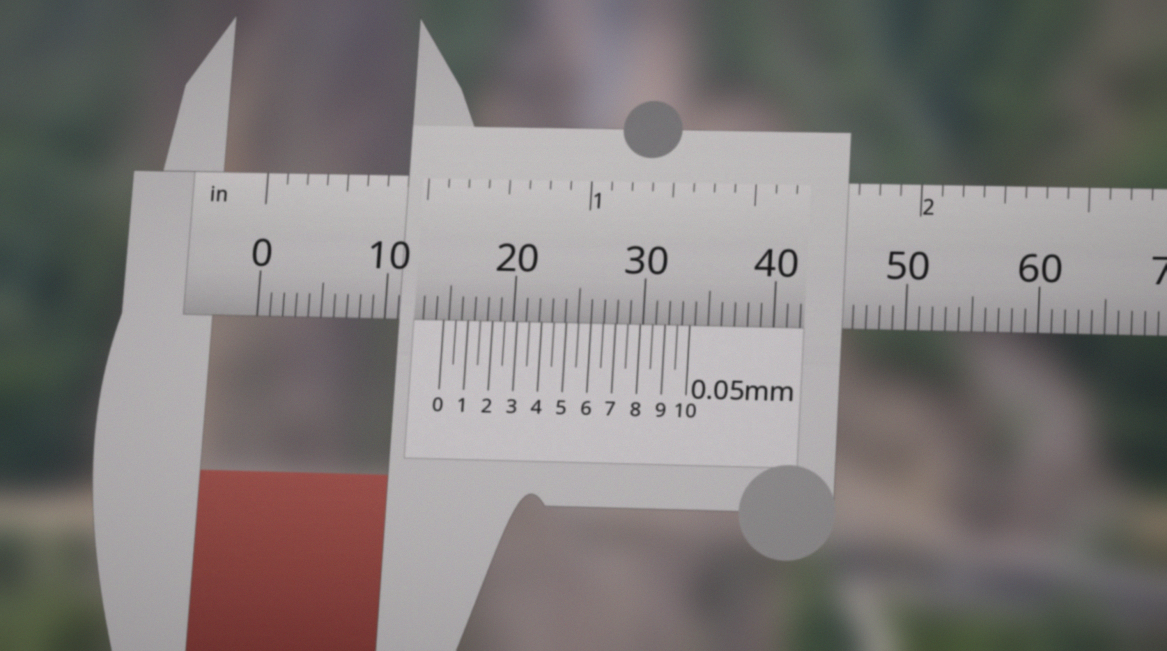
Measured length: 14.6 mm
